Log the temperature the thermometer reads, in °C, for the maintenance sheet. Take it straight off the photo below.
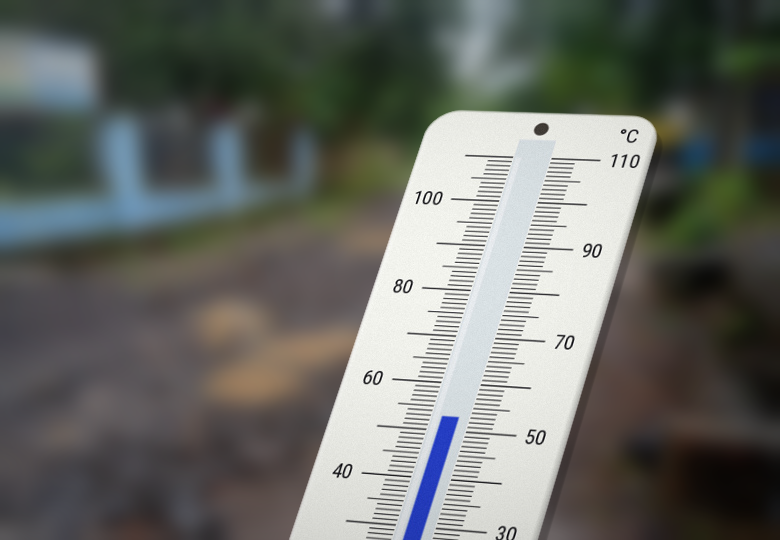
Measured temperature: 53 °C
